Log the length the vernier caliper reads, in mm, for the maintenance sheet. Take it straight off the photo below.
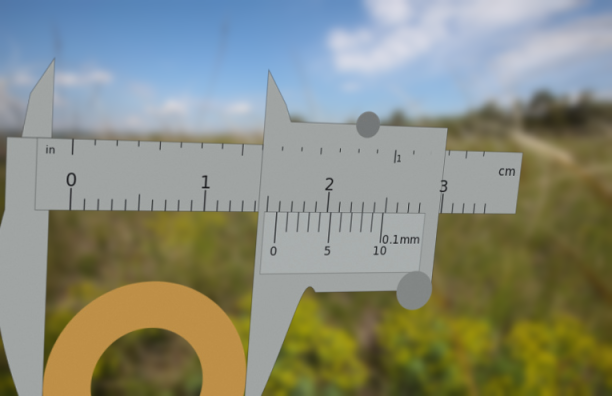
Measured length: 15.8 mm
